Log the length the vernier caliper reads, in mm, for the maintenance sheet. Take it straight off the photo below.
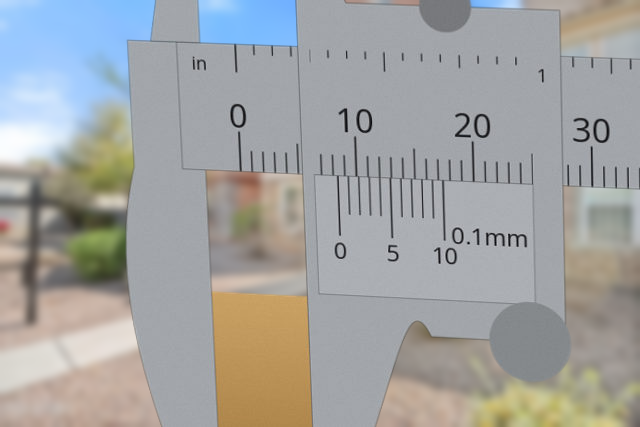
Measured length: 8.4 mm
